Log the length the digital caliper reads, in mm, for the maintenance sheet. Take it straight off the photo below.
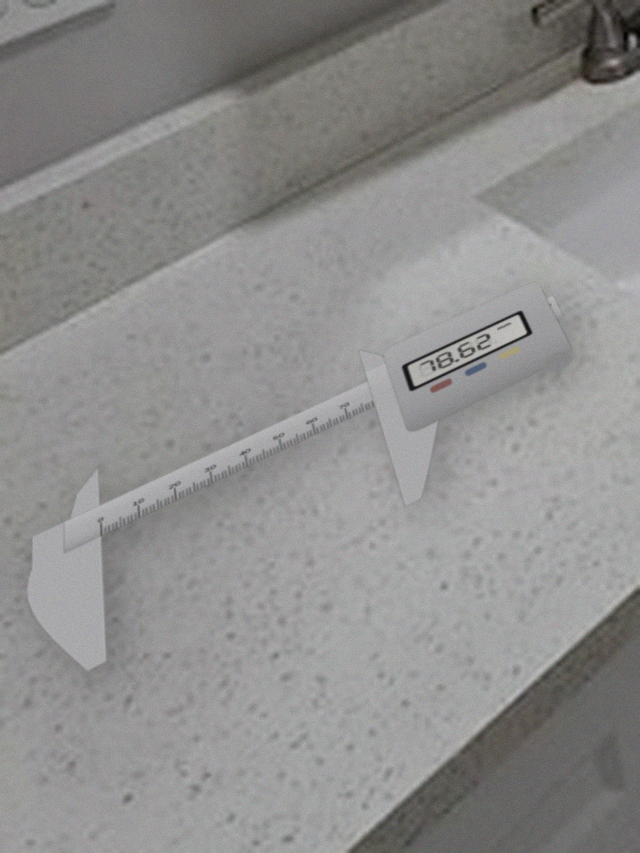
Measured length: 78.62 mm
